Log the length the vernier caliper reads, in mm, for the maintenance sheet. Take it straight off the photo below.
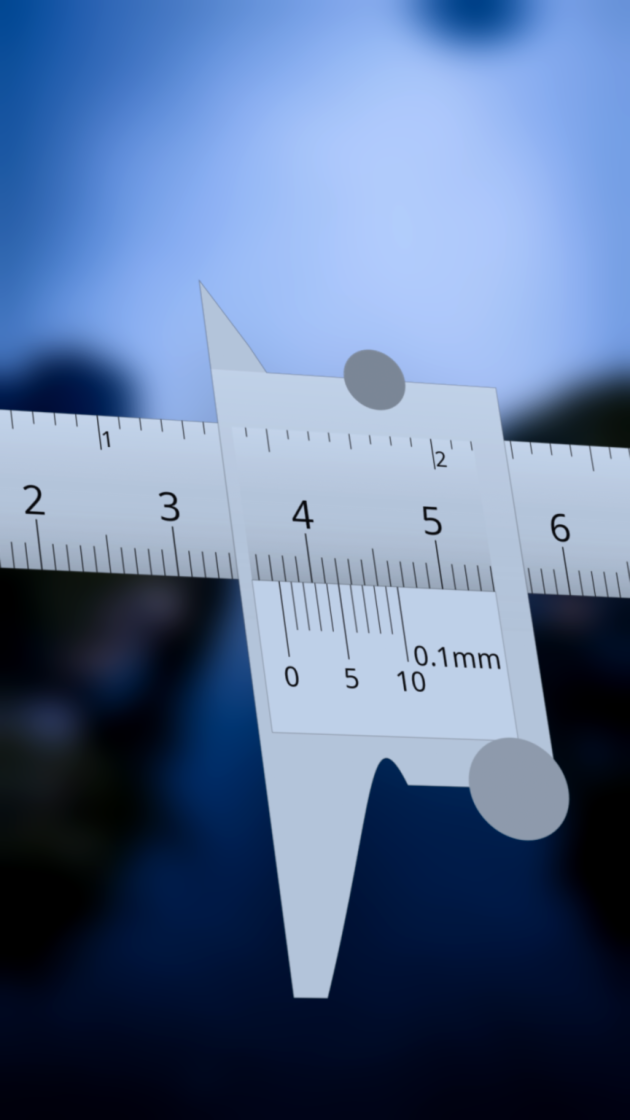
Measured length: 37.5 mm
